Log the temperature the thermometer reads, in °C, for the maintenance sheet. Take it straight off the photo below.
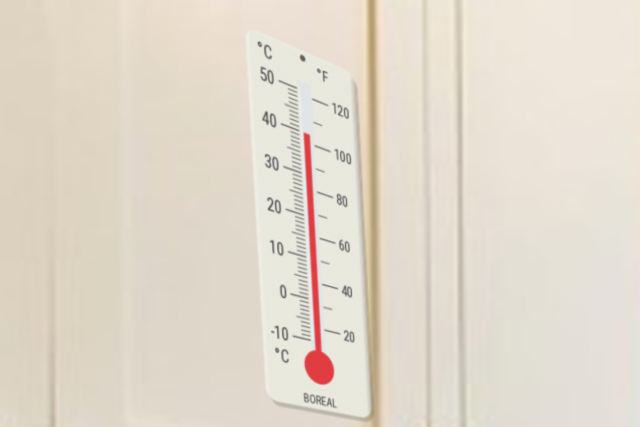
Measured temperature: 40 °C
